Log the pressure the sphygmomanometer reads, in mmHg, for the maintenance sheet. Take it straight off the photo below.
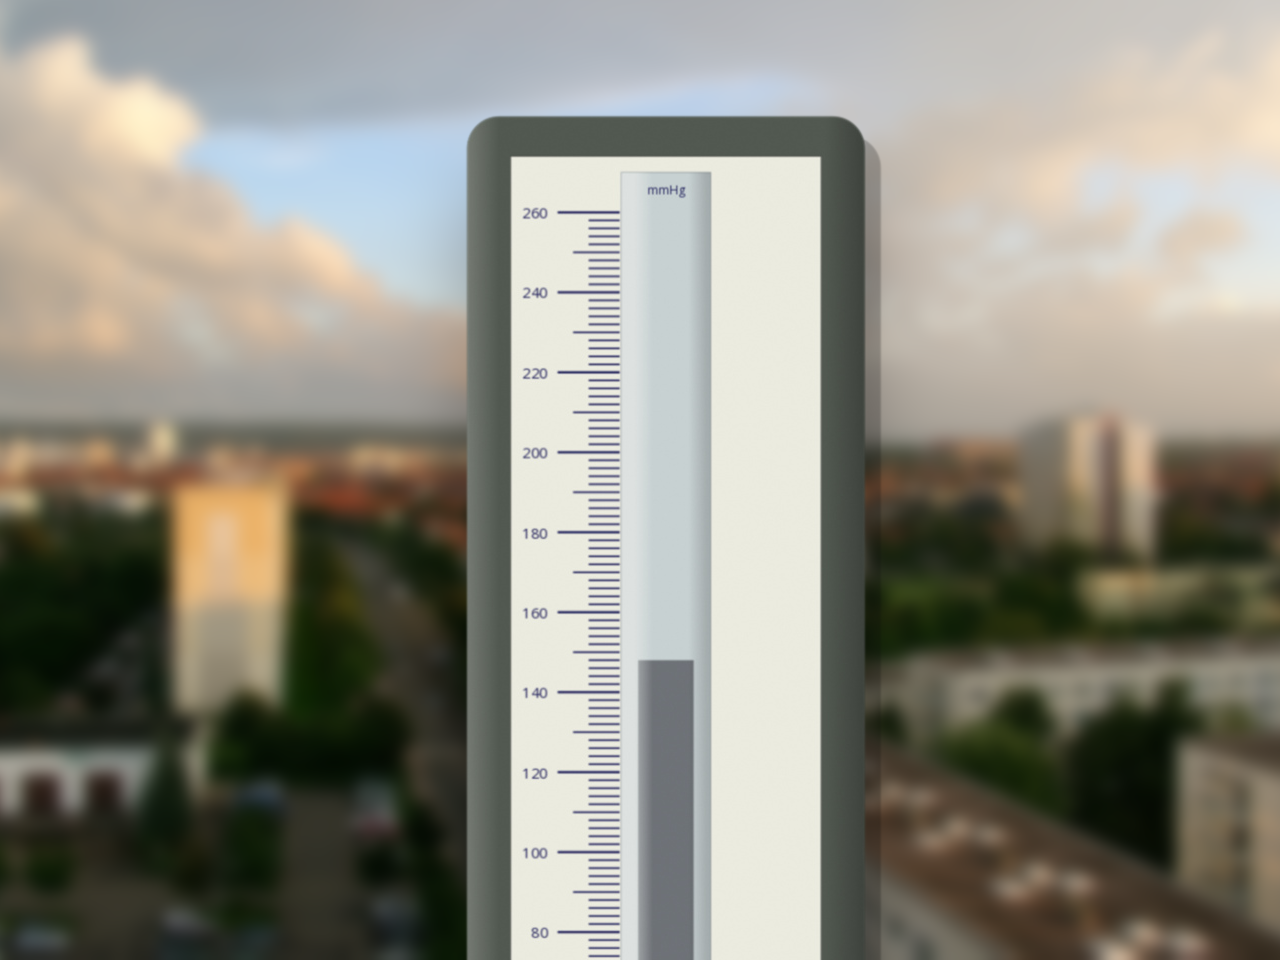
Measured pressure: 148 mmHg
